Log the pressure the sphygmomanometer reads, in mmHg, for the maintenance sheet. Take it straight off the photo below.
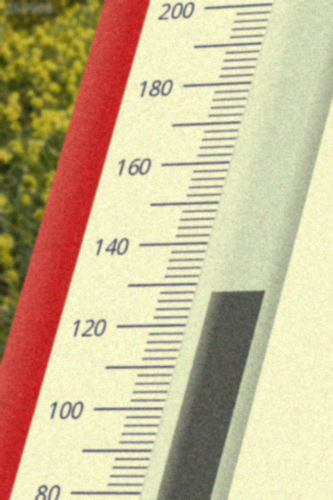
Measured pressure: 128 mmHg
